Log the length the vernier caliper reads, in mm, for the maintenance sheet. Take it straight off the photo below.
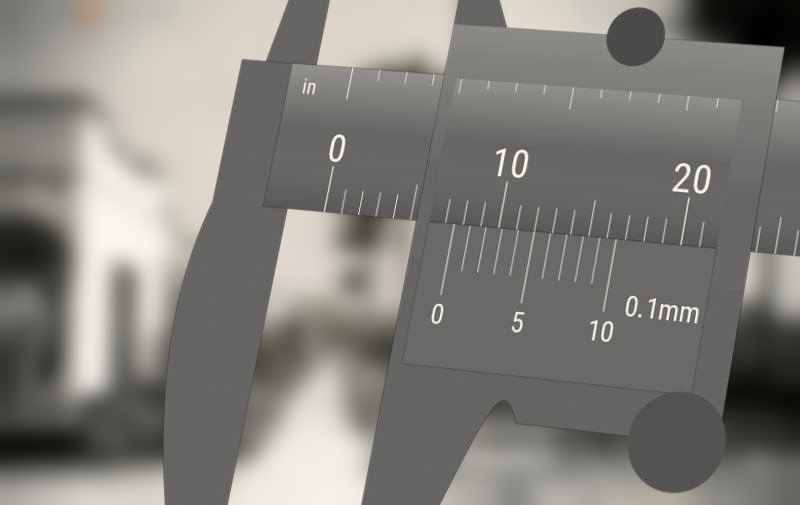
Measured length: 7.5 mm
